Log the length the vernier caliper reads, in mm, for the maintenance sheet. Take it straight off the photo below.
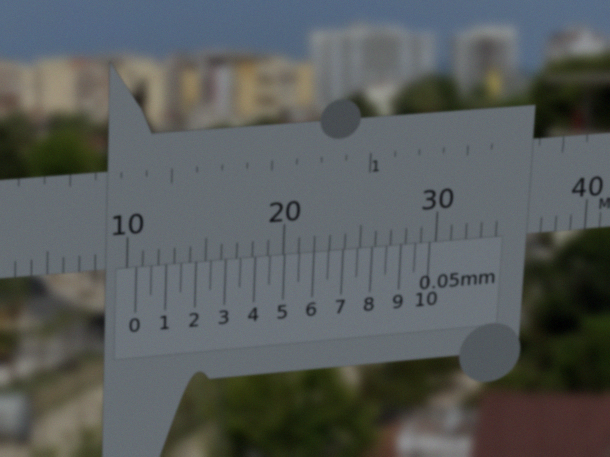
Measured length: 10.6 mm
